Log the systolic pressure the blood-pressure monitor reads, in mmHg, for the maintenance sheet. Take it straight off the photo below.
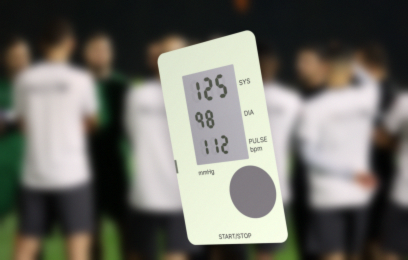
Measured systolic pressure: 125 mmHg
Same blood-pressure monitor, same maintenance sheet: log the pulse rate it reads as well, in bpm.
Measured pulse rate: 112 bpm
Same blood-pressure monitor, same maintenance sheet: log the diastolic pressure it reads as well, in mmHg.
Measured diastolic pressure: 98 mmHg
